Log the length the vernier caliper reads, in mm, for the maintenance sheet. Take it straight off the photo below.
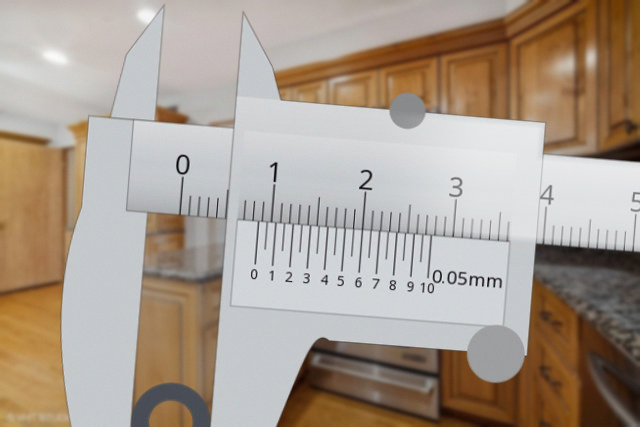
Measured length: 8.6 mm
